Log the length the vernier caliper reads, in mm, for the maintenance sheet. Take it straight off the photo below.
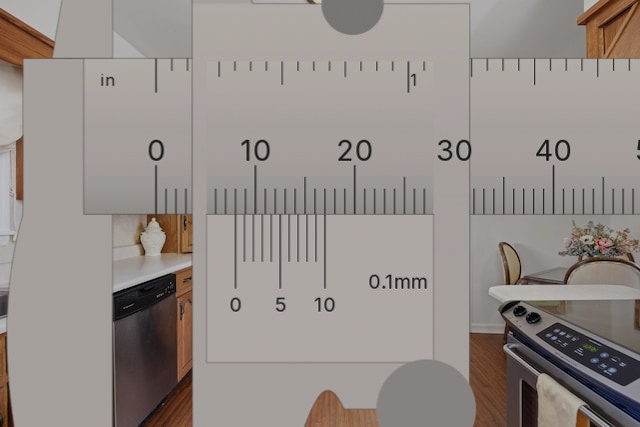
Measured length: 8.0 mm
